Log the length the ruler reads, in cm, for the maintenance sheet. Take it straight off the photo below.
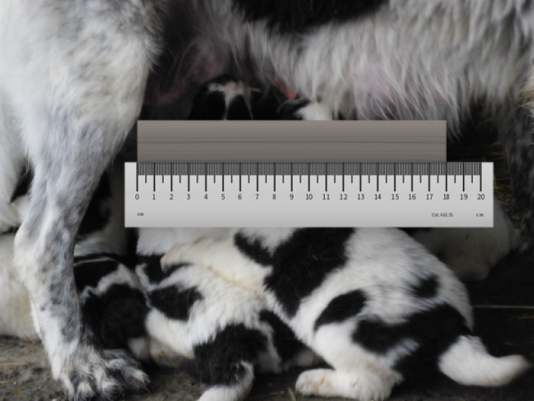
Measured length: 18 cm
